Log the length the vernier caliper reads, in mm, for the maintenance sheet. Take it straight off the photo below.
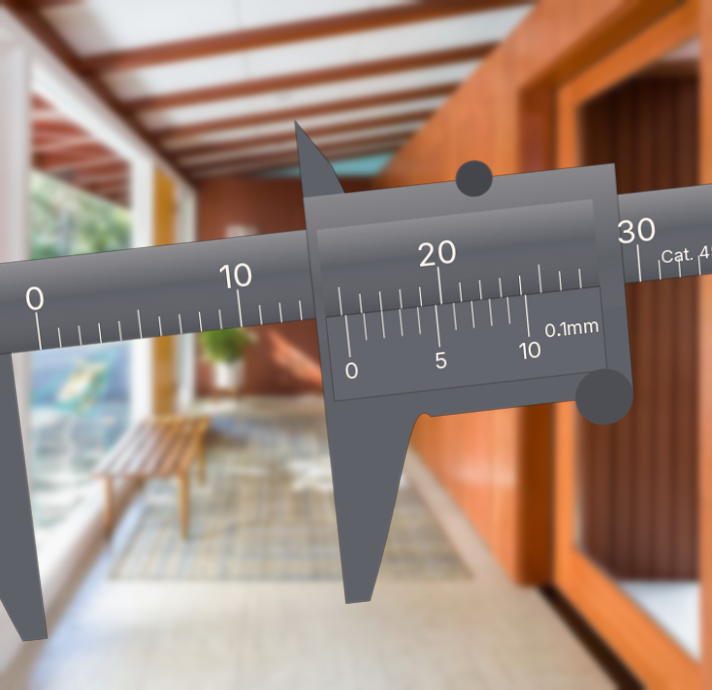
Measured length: 15.2 mm
